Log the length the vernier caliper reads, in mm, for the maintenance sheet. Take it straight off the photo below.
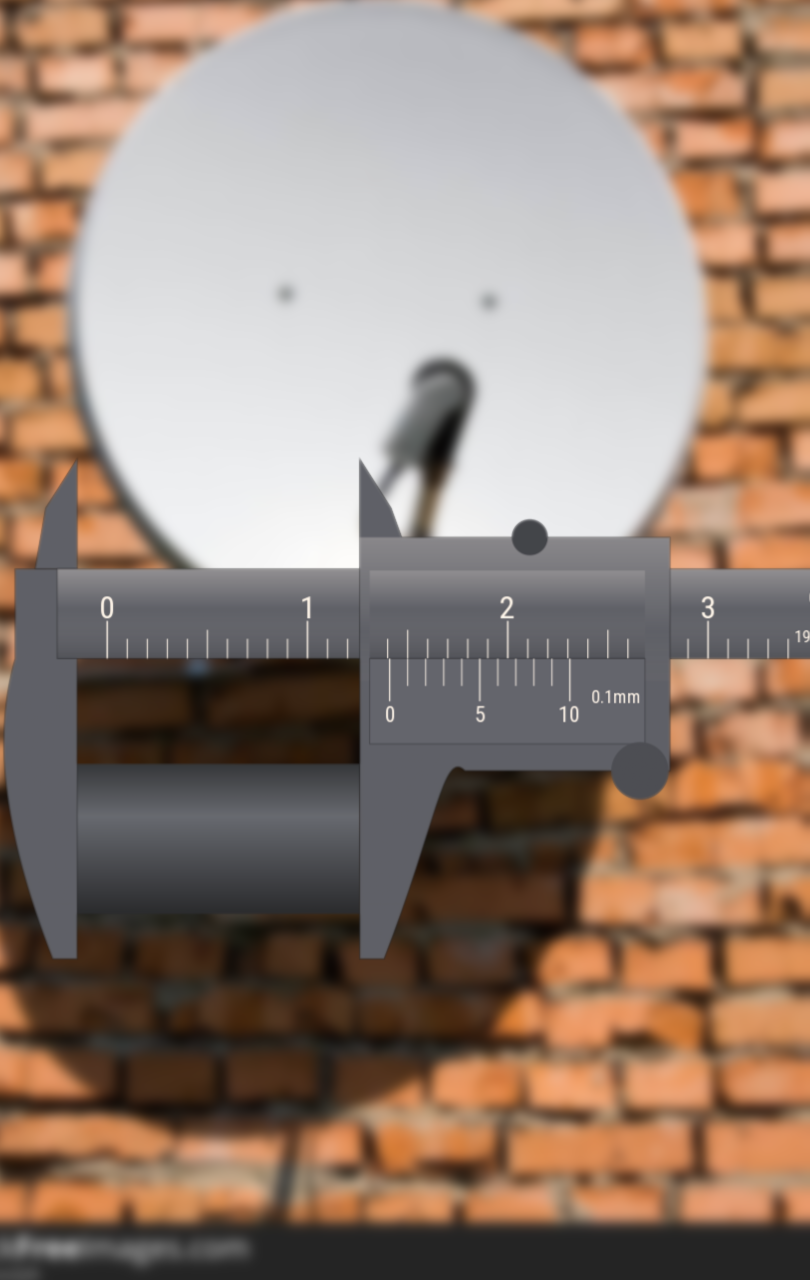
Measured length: 14.1 mm
